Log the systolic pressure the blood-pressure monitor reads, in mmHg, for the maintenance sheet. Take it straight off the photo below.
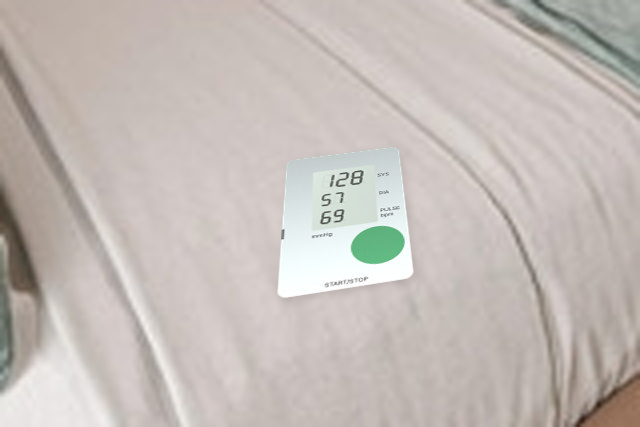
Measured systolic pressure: 128 mmHg
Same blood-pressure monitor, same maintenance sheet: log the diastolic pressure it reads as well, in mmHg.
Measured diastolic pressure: 57 mmHg
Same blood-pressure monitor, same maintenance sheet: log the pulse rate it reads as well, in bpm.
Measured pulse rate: 69 bpm
